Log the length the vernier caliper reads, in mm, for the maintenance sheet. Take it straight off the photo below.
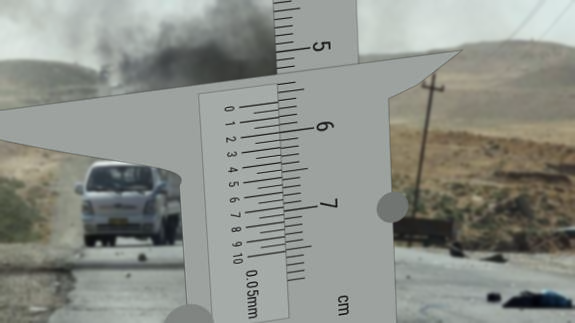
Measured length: 56.2 mm
